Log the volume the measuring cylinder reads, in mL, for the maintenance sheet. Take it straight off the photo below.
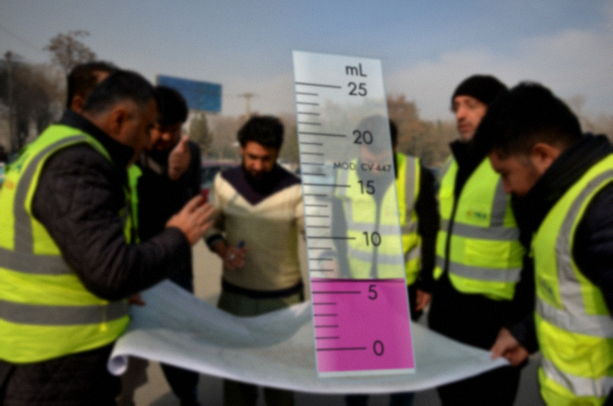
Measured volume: 6 mL
